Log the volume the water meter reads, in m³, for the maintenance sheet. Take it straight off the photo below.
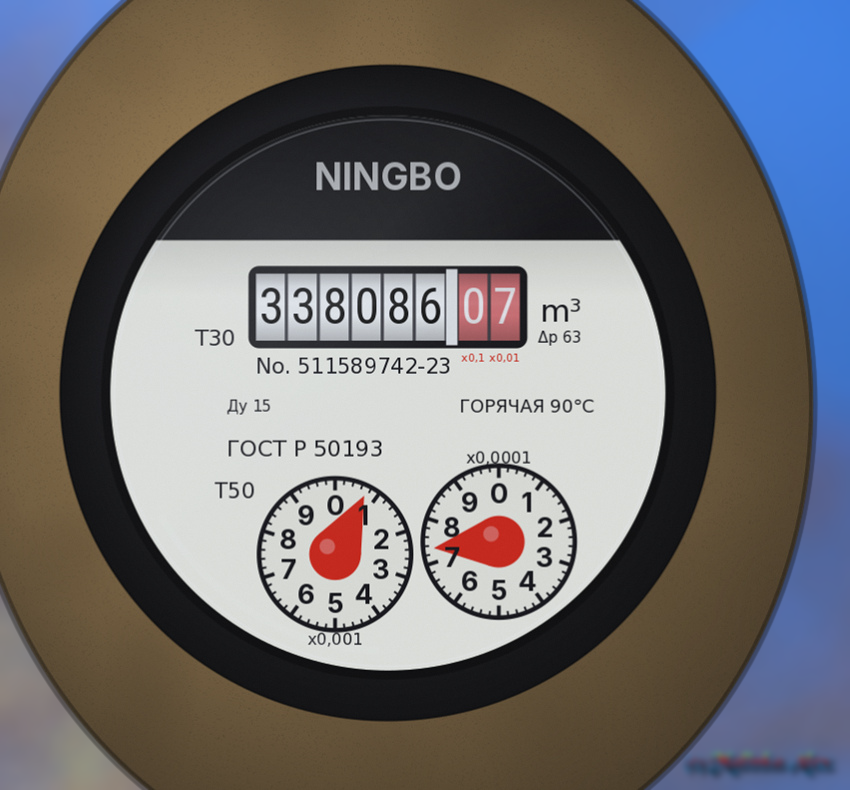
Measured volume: 338086.0707 m³
